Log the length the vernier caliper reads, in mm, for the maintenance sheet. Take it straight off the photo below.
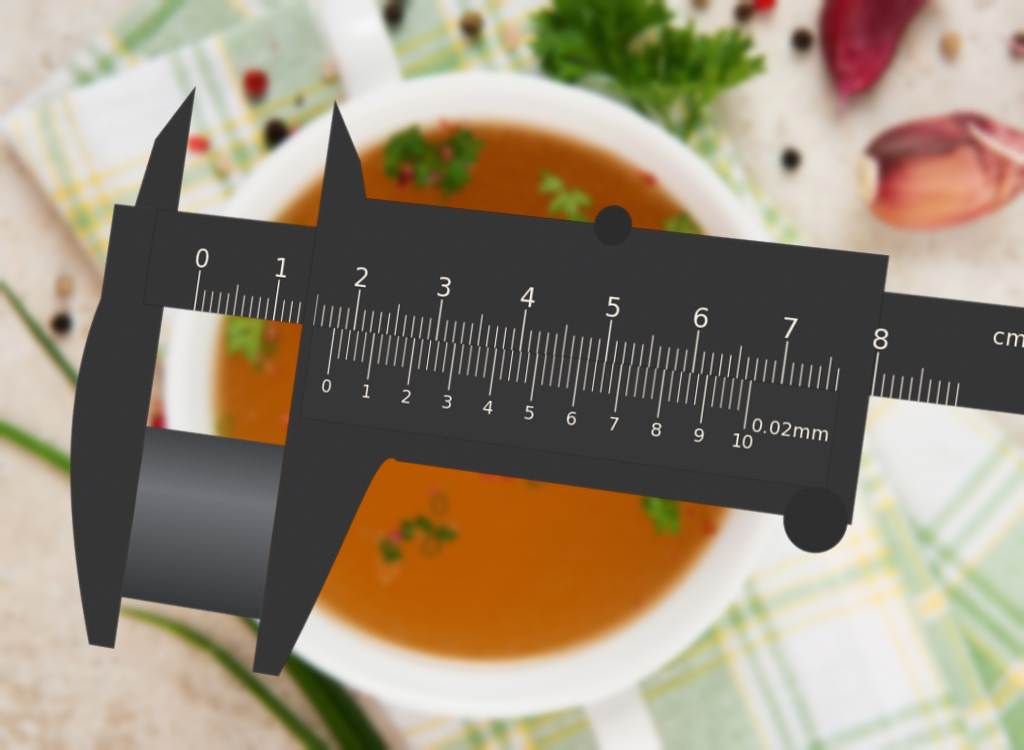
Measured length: 17.6 mm
